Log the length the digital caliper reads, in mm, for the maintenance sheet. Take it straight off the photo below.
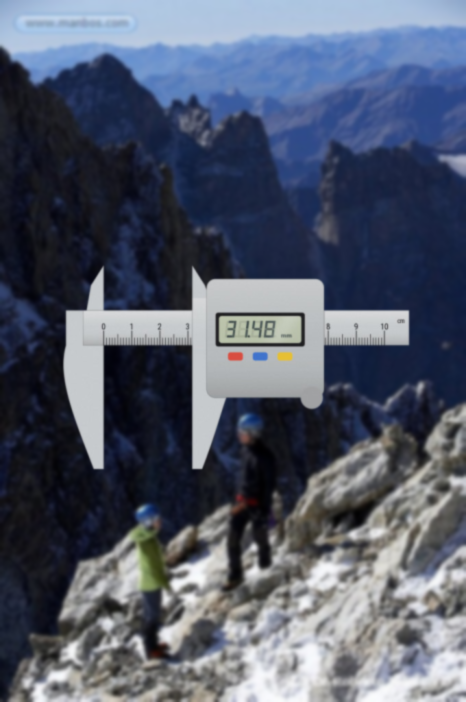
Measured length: 31.48 mm
